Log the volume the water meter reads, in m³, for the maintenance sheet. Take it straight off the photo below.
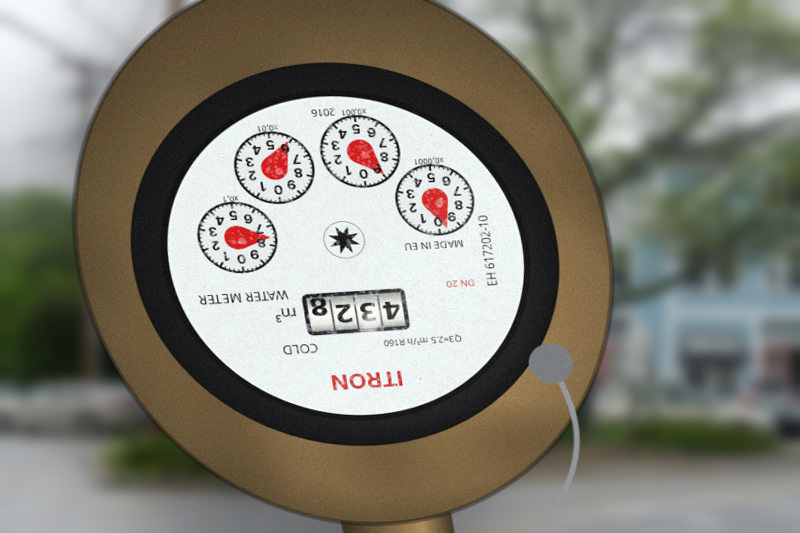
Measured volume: 4327.7589 m³
